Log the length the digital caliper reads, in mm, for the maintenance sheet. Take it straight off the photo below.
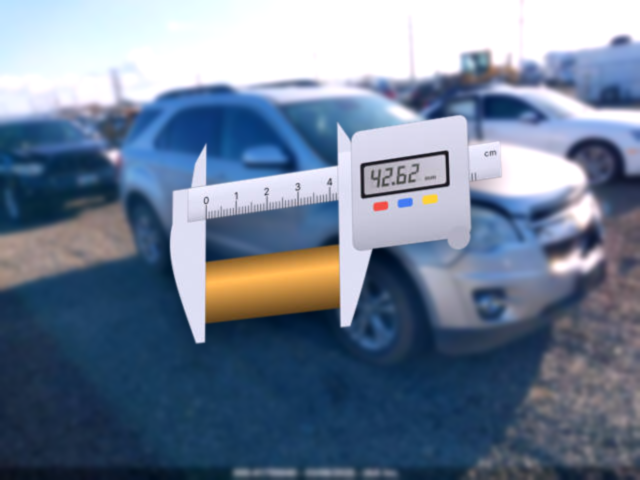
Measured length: 42.62 mm
